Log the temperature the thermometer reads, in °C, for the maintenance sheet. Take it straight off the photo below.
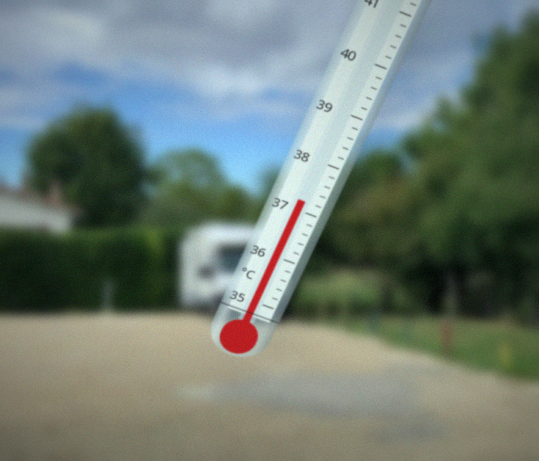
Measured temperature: 37.2 °C
